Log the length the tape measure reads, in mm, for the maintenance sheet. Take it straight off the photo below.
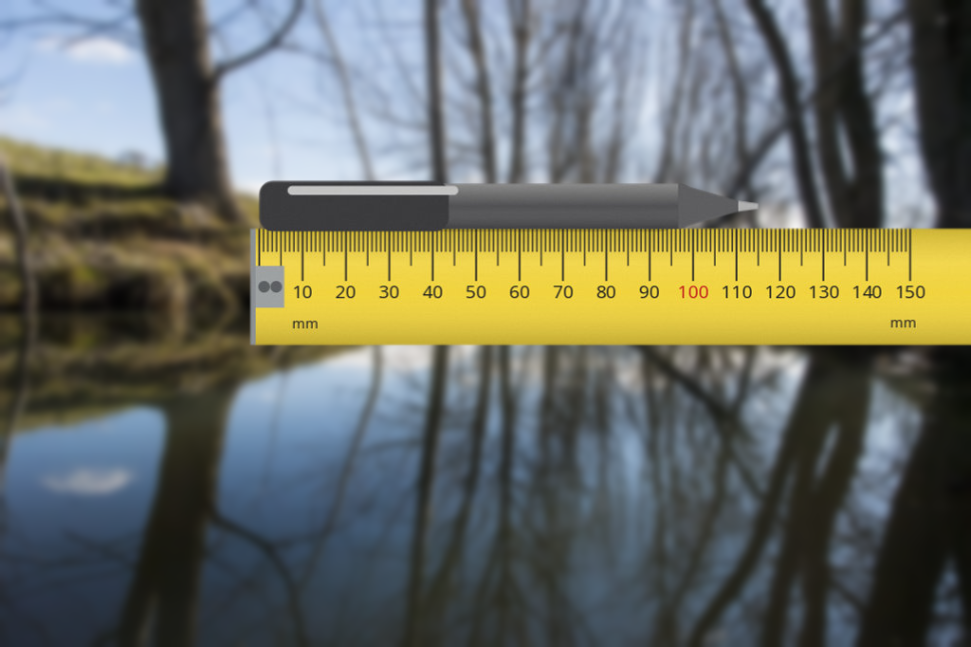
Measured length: 115 mm
